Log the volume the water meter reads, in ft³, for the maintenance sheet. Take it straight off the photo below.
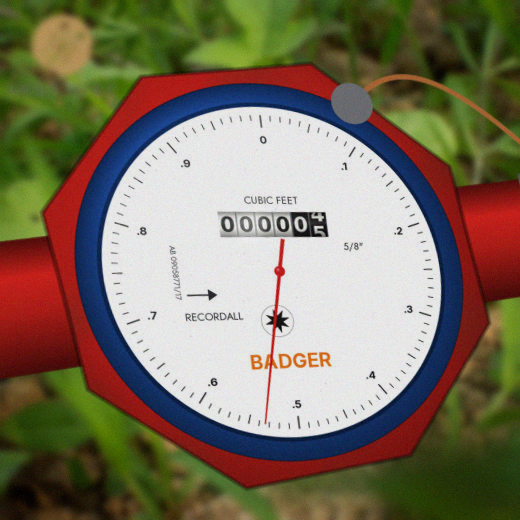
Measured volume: 4.53 ft³
